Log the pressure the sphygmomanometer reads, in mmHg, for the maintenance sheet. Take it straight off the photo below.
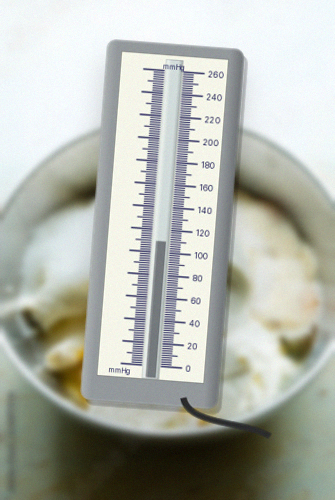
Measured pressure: 110 mmHg
